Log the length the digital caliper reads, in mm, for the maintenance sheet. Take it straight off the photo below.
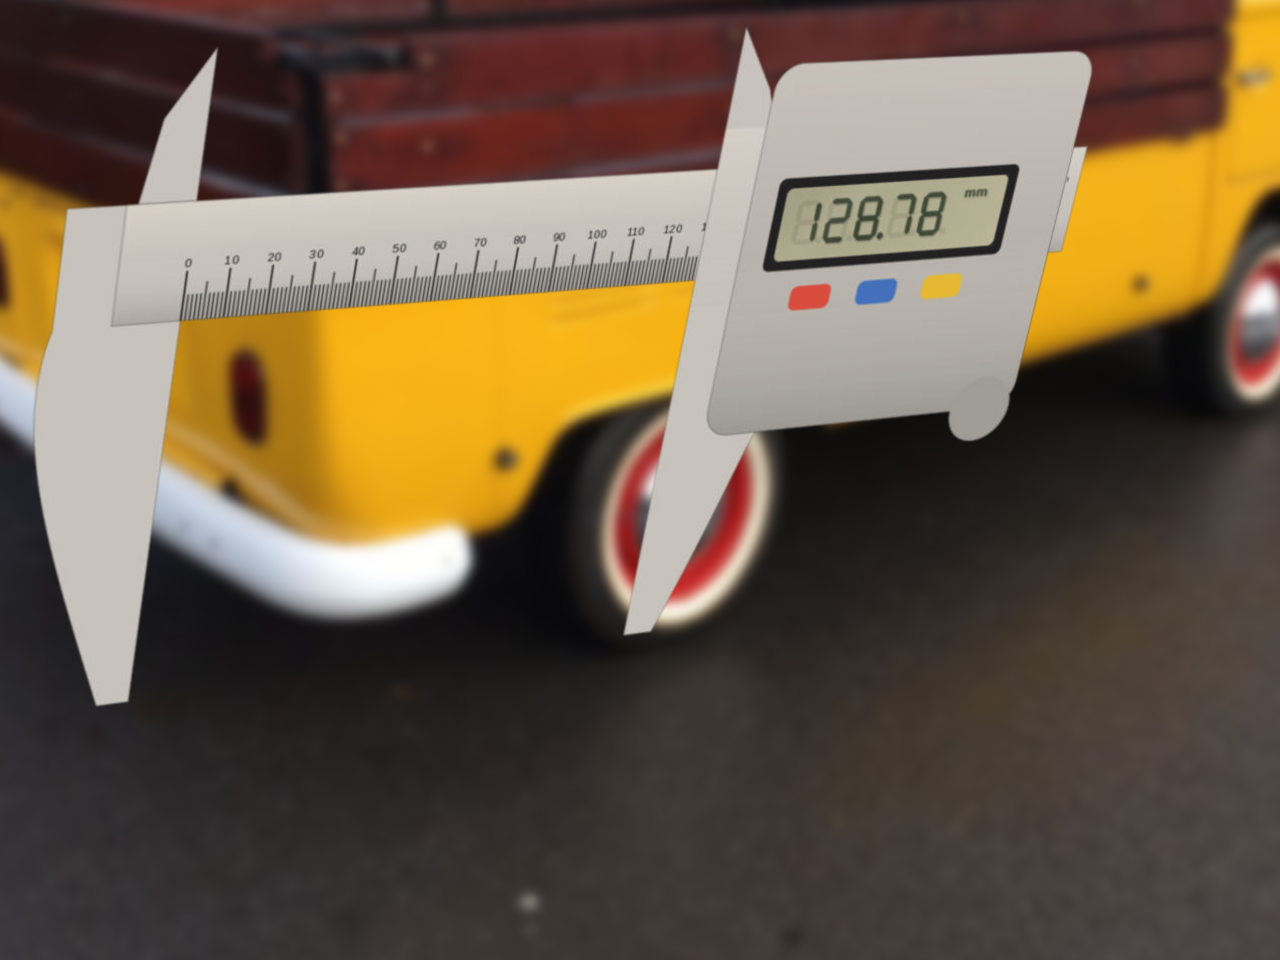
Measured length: 128.78 mm
